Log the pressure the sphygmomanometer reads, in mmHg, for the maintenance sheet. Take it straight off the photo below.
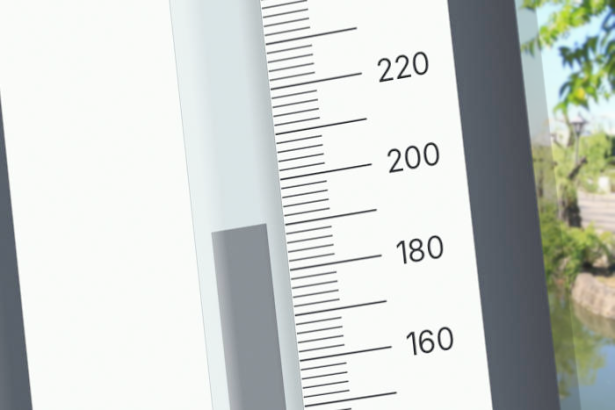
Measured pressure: 191 mmHg
